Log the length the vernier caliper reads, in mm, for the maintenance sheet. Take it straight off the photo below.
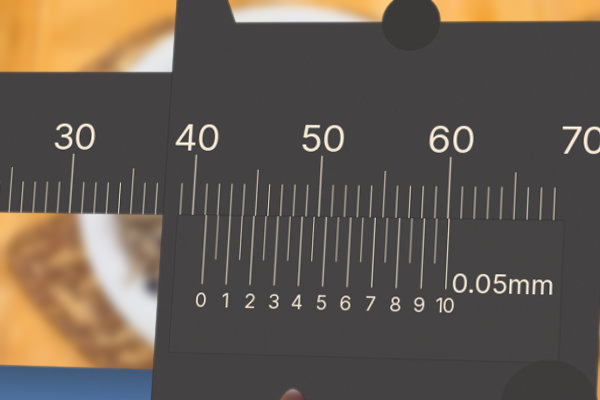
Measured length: 41.1 mm
